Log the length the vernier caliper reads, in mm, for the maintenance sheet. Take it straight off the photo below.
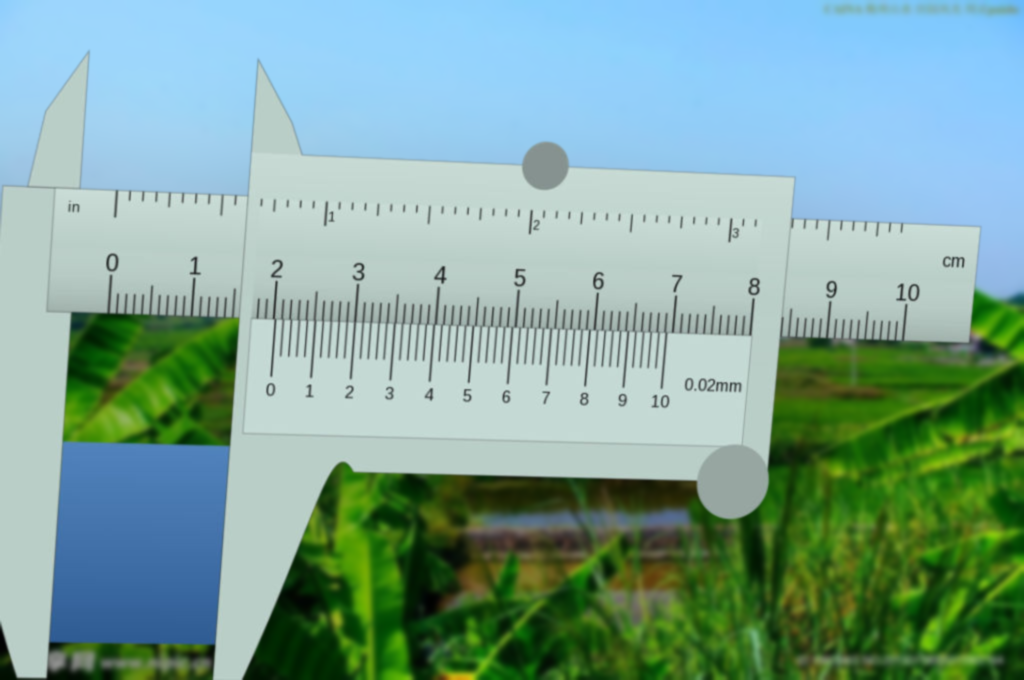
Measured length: 20.2 mm
